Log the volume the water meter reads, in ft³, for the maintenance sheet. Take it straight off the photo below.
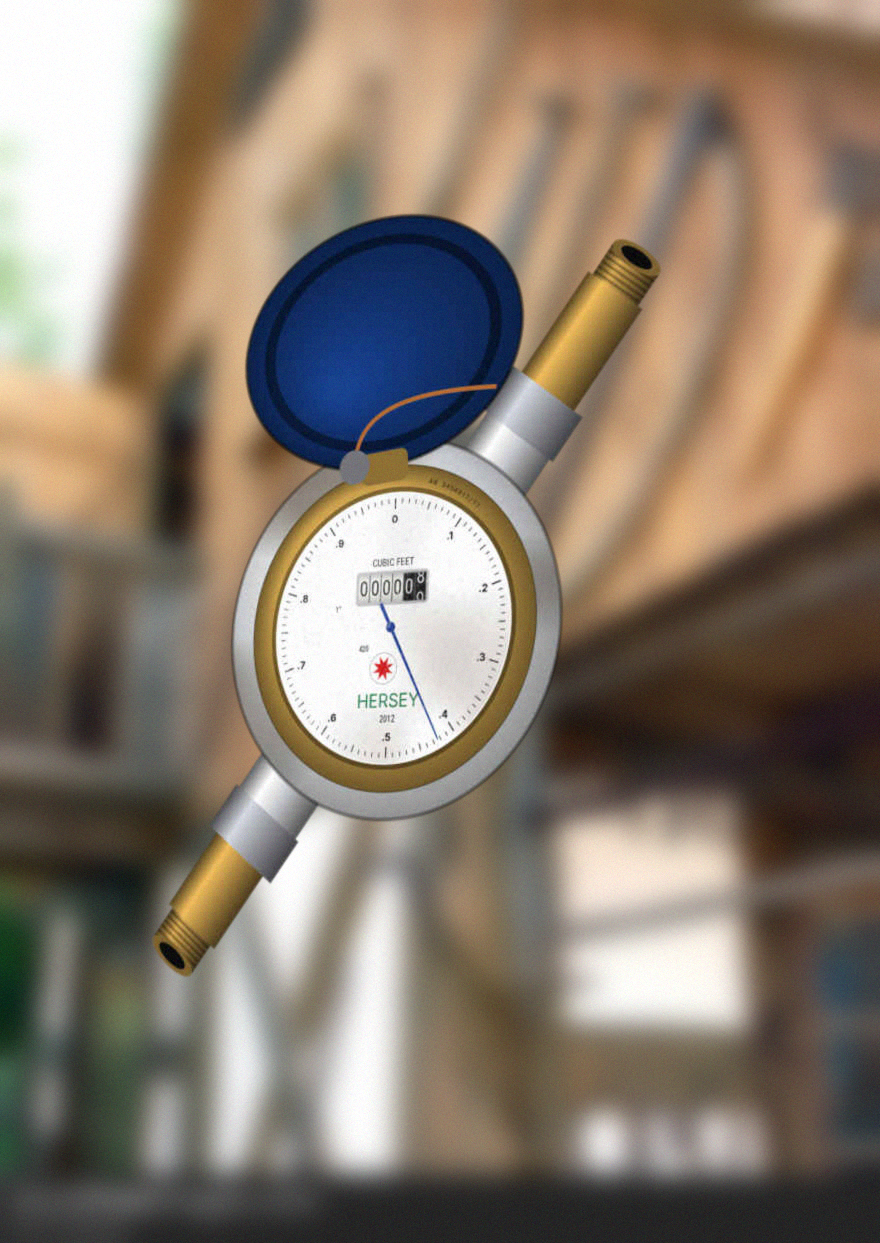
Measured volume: 8.42 ft³
